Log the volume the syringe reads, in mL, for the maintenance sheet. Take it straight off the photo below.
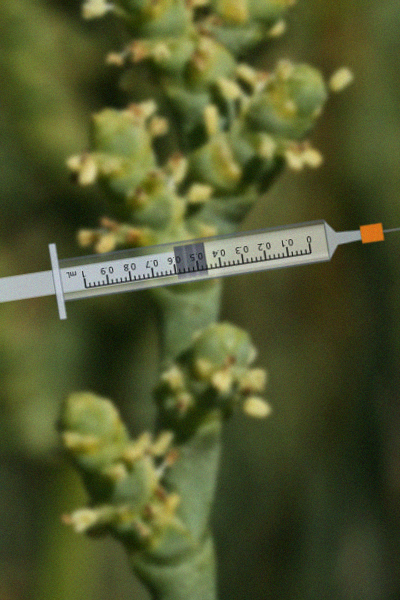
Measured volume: 0.46 mL
